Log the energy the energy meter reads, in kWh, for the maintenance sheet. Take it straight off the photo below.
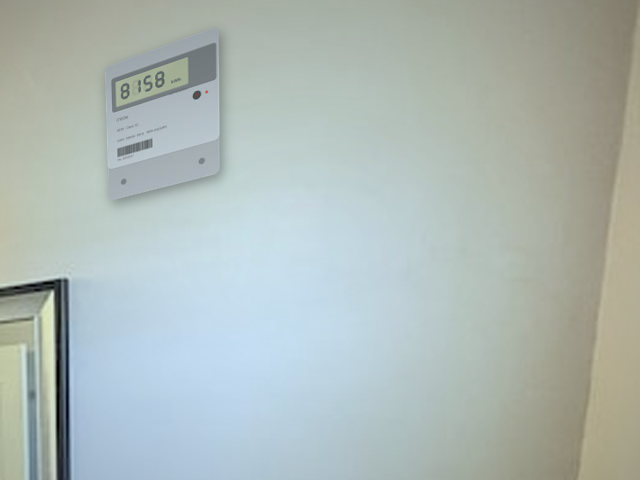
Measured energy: 8158 kWh
